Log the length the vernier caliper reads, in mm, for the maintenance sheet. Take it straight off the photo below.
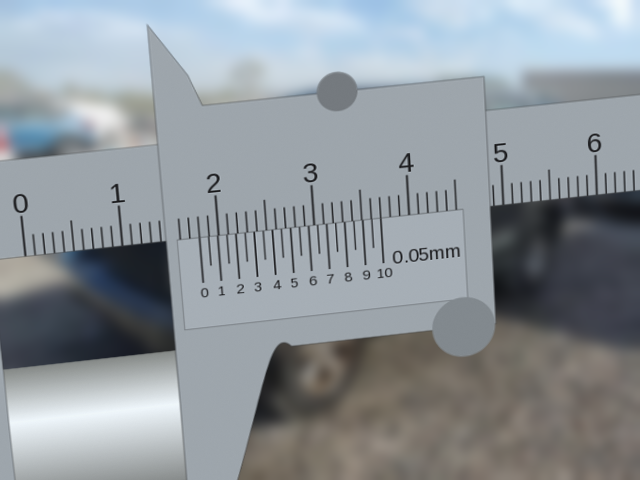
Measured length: 18.0 mm
